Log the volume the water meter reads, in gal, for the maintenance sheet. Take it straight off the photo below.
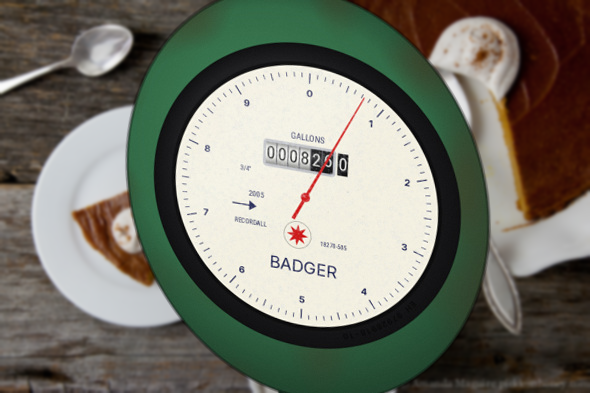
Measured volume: 8260.7 gal
